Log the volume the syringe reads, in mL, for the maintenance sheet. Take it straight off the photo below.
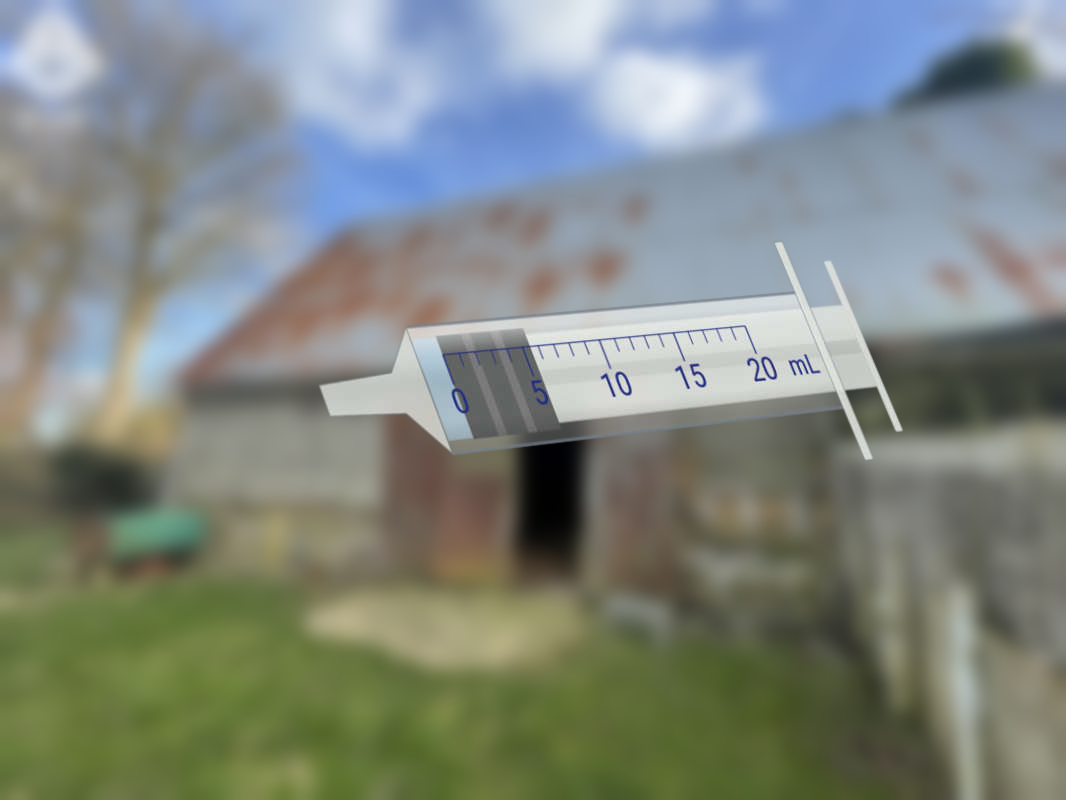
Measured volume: 0 mL
